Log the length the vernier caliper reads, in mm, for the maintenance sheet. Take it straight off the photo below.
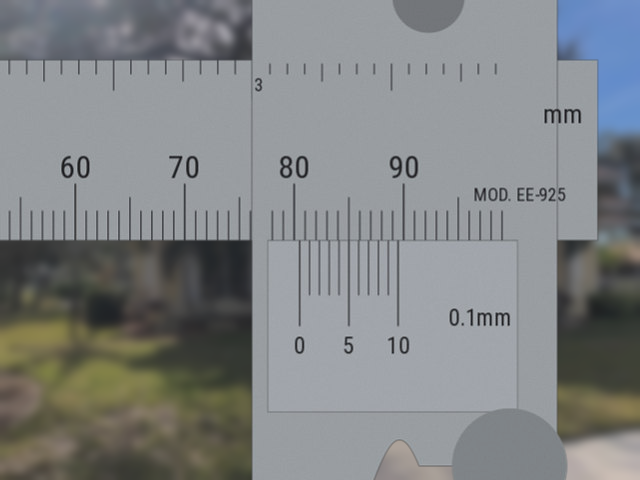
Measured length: 80.5 mm
